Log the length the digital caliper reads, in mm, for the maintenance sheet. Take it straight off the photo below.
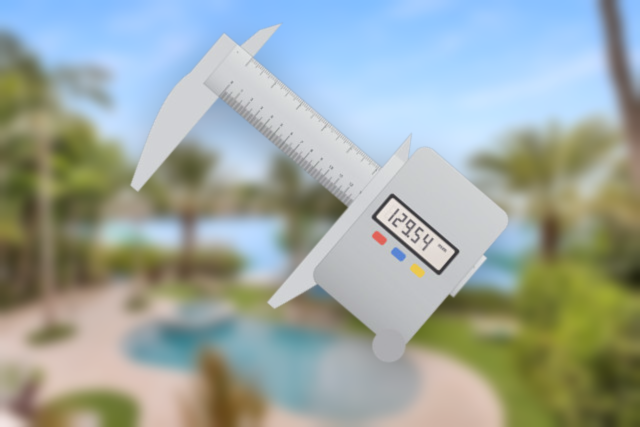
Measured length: 129.54 mm
